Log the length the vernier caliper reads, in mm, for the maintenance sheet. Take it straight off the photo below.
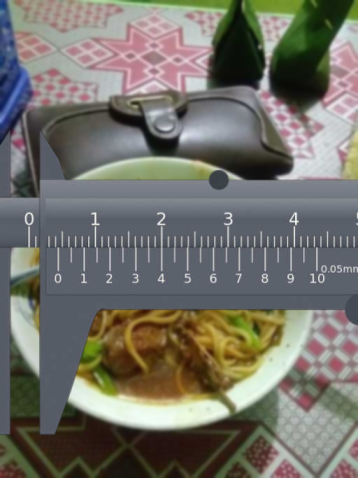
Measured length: 4.4 mm
